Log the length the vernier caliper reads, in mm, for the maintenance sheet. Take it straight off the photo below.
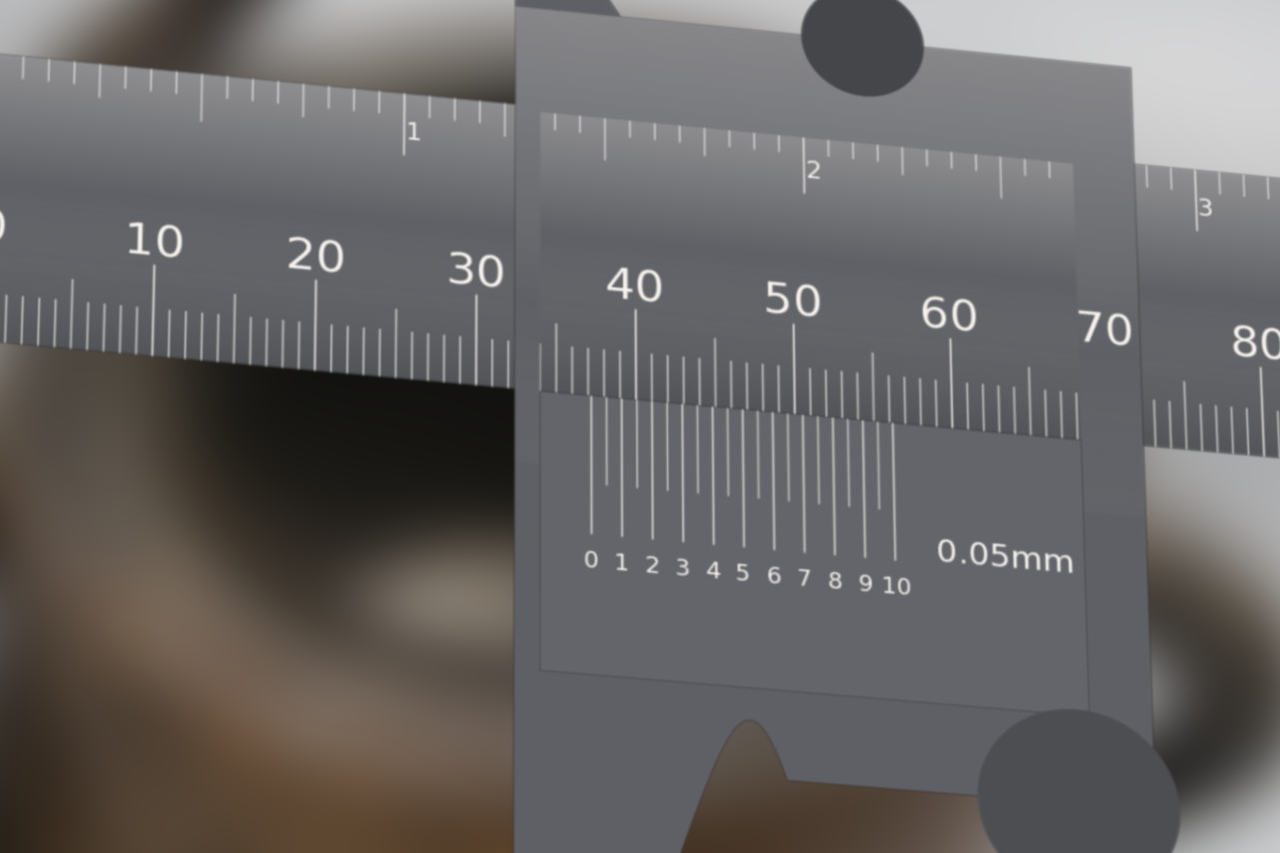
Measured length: 37.2 mm
